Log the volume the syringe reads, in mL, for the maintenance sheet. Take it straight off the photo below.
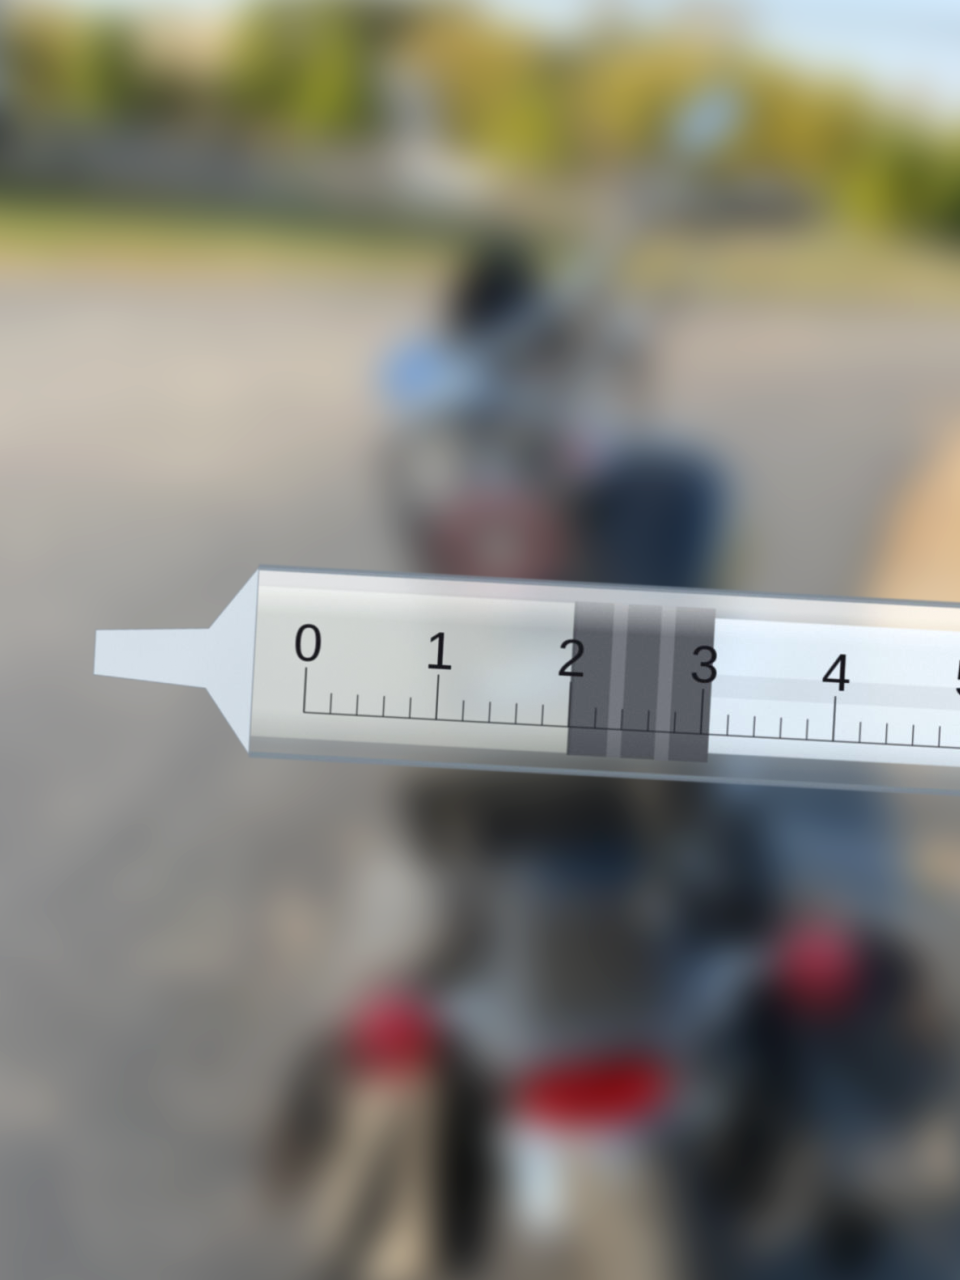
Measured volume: 2 mL
